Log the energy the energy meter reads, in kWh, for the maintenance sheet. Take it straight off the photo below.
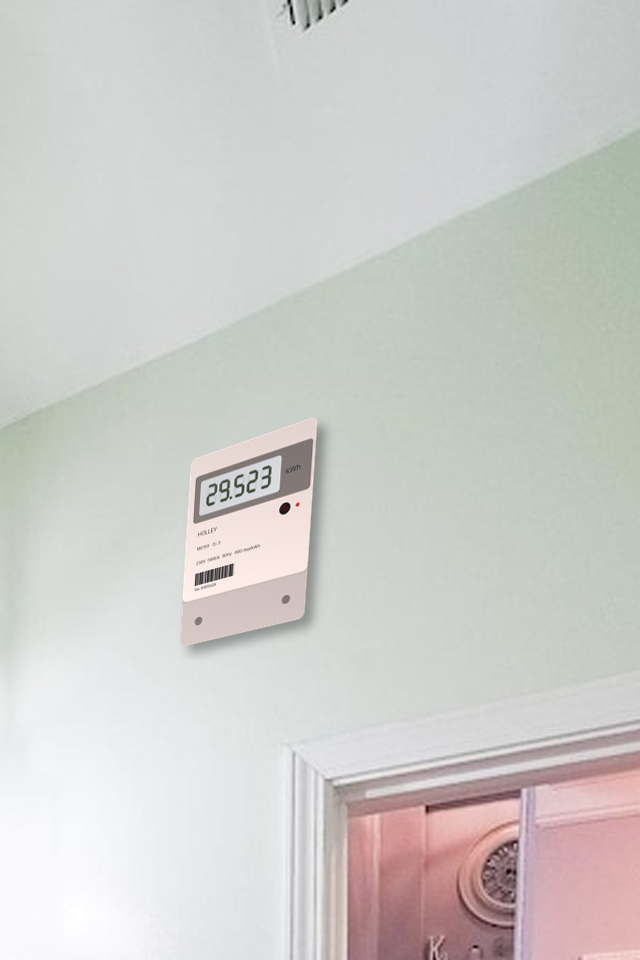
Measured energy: 29.523 kWh
